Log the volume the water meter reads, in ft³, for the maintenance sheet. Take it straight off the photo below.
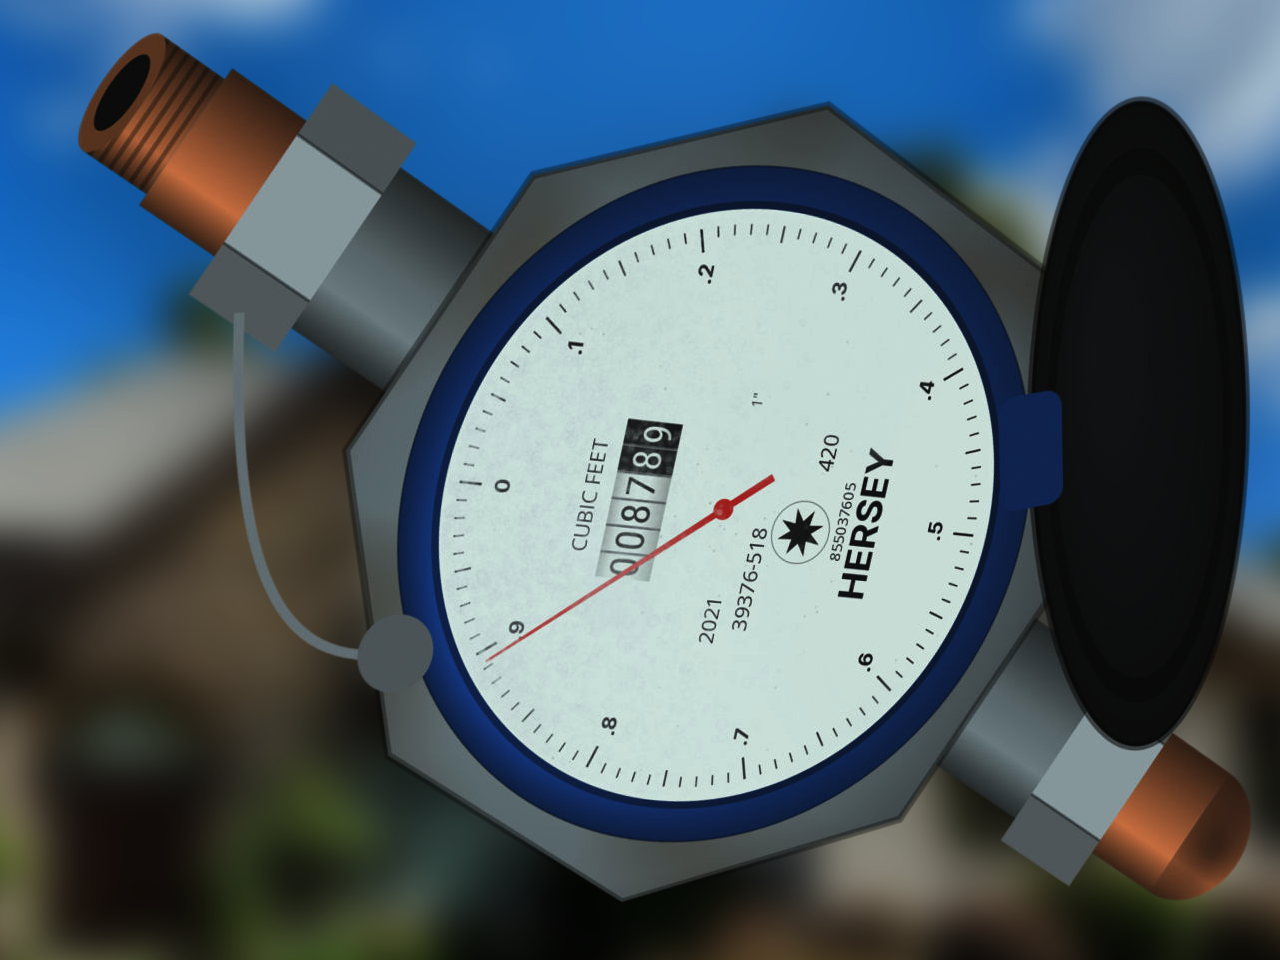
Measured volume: 8788.89 ft³
